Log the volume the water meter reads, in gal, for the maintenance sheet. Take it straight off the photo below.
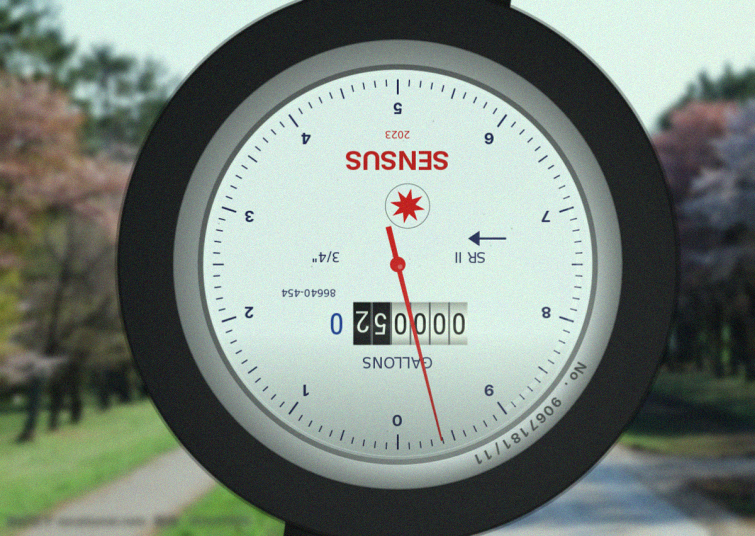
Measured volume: 519.6 gal
